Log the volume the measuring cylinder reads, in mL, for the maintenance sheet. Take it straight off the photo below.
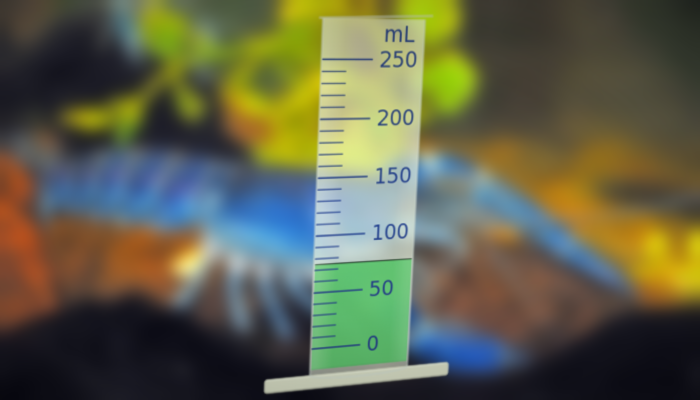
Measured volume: 75 mL
